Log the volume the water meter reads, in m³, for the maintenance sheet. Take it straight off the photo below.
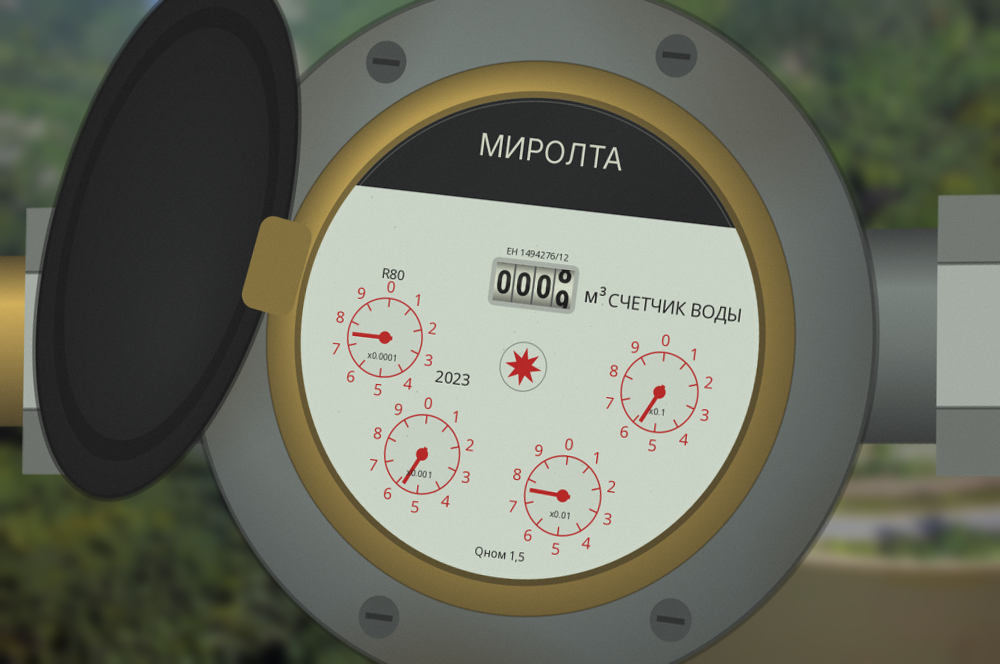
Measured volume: 8.5757 m³
